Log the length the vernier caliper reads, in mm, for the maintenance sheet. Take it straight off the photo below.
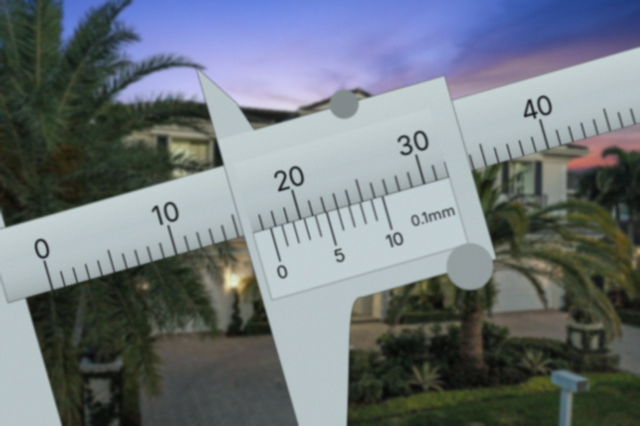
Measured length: 17.6 mm
